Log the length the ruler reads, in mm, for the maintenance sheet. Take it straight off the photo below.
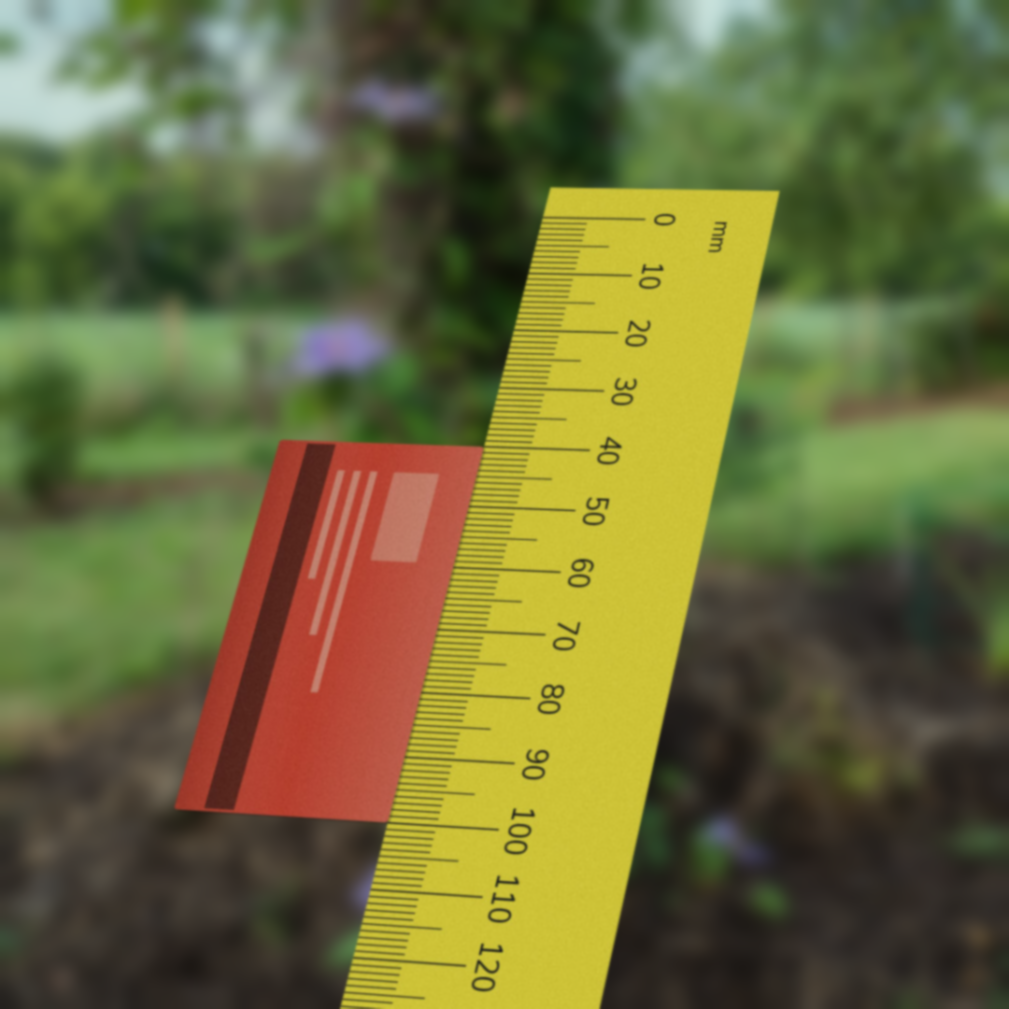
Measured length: 60 mm
